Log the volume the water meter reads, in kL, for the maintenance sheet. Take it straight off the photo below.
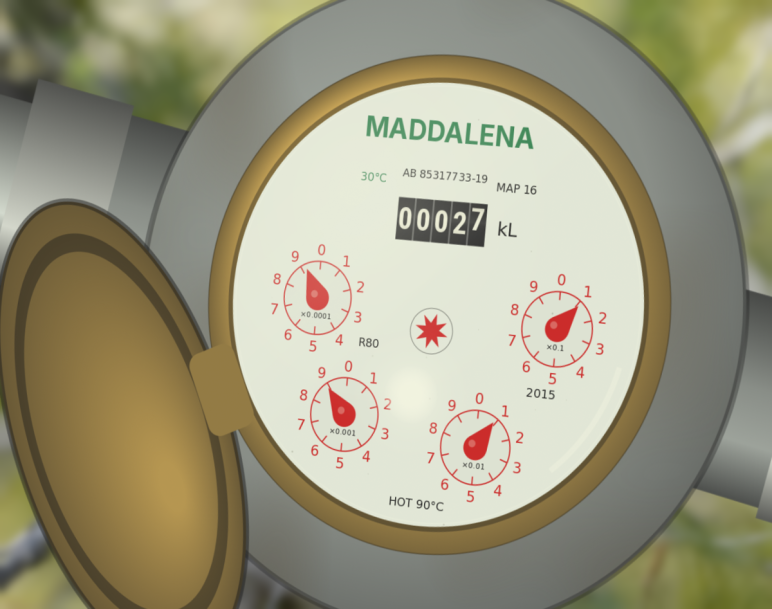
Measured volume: 27.1089 kL
